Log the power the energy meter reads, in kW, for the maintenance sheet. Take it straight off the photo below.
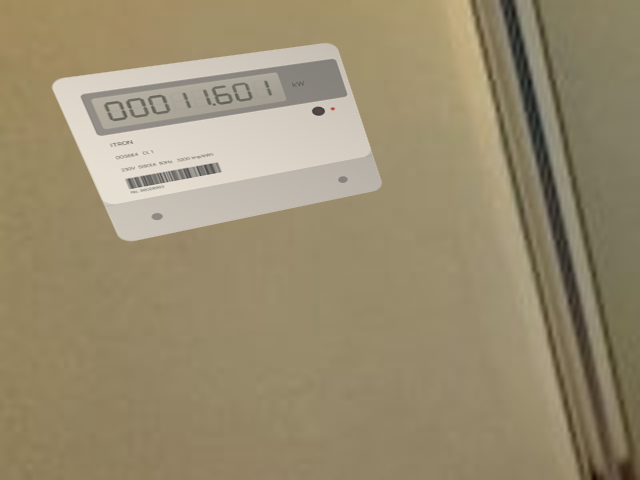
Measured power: 11.601 kW
